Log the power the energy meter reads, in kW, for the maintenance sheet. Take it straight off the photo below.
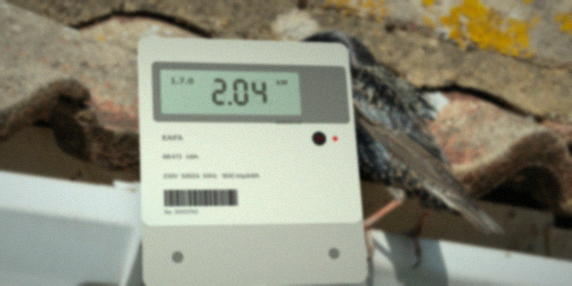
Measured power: 2.04 kW
